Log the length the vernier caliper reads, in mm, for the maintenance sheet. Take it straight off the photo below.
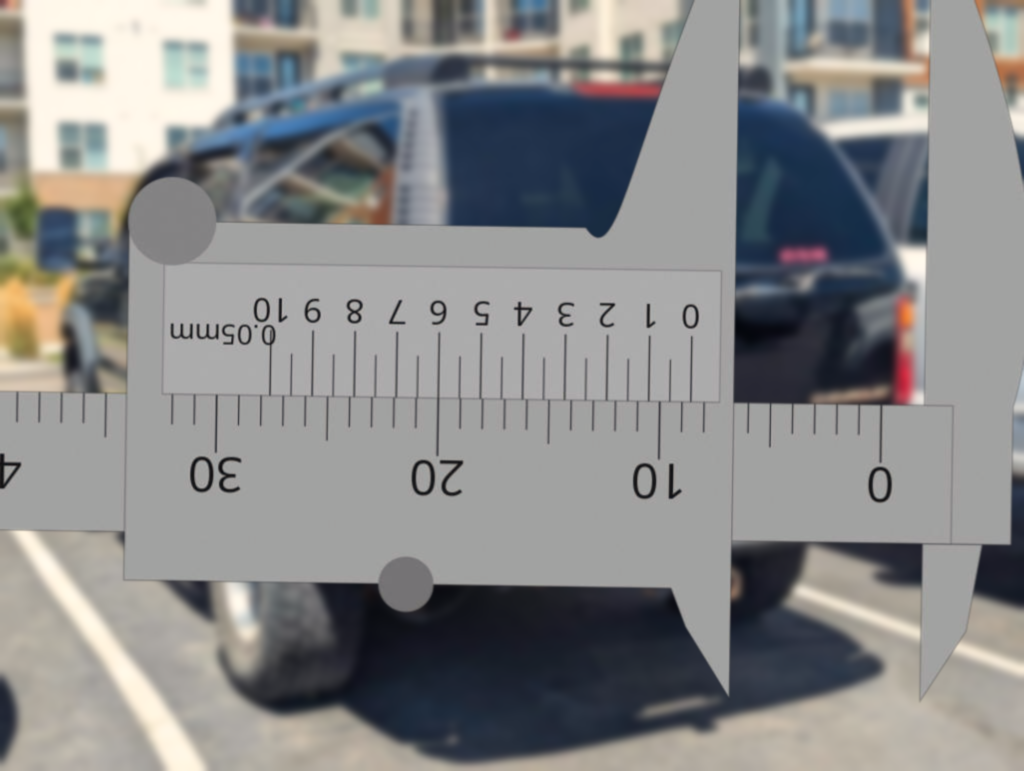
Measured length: 8.6 mm
